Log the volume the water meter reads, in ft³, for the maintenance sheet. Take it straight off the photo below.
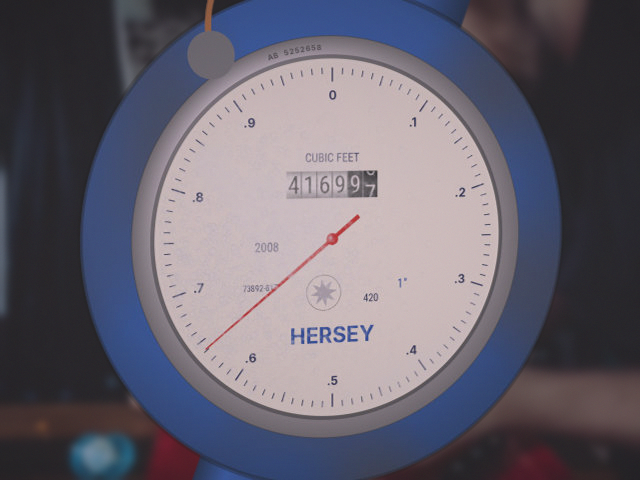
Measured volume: 416996.64 ft³
